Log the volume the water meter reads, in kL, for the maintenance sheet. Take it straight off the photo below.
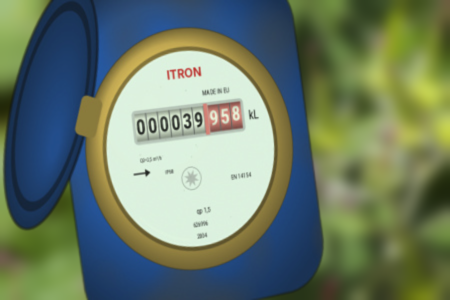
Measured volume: 39.958 kL
